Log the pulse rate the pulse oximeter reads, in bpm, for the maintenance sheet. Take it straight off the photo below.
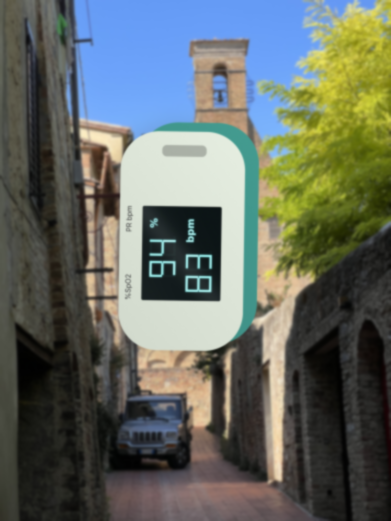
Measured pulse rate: 83 bpm
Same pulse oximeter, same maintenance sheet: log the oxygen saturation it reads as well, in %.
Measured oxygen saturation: 94 %
